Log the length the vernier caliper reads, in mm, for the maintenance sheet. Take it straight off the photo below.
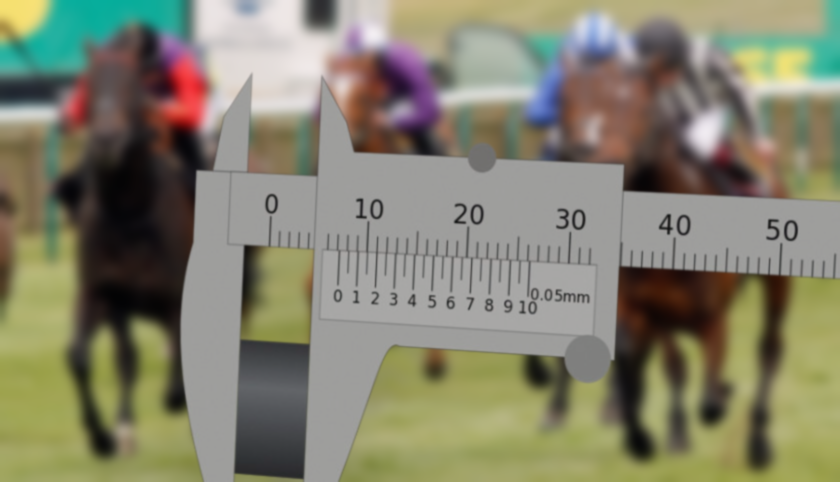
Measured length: 7.2 mm
